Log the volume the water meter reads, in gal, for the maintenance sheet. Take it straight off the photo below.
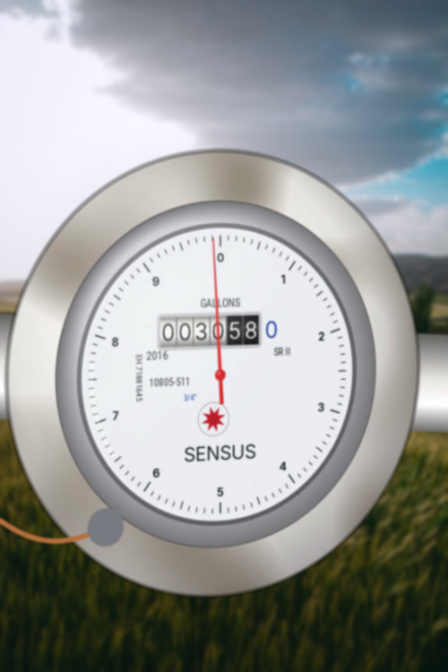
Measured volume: 30579.9 gal
